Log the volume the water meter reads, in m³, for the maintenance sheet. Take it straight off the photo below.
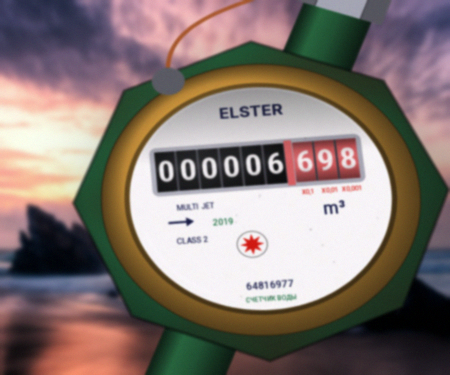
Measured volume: 6.698 m³
